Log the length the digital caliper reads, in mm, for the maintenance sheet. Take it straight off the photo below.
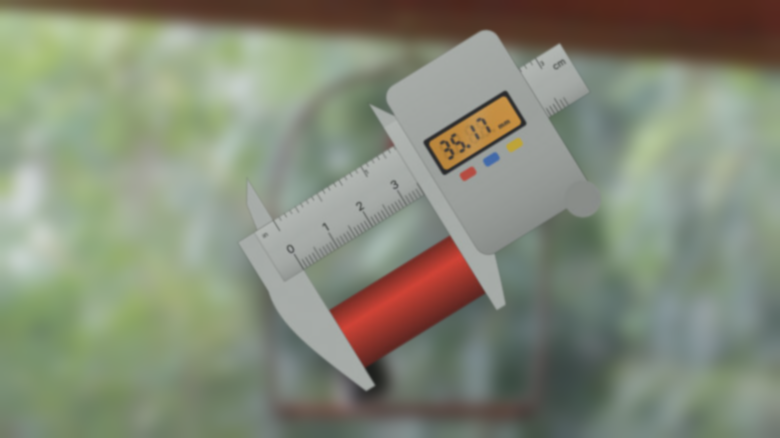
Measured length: 35.17 mm
